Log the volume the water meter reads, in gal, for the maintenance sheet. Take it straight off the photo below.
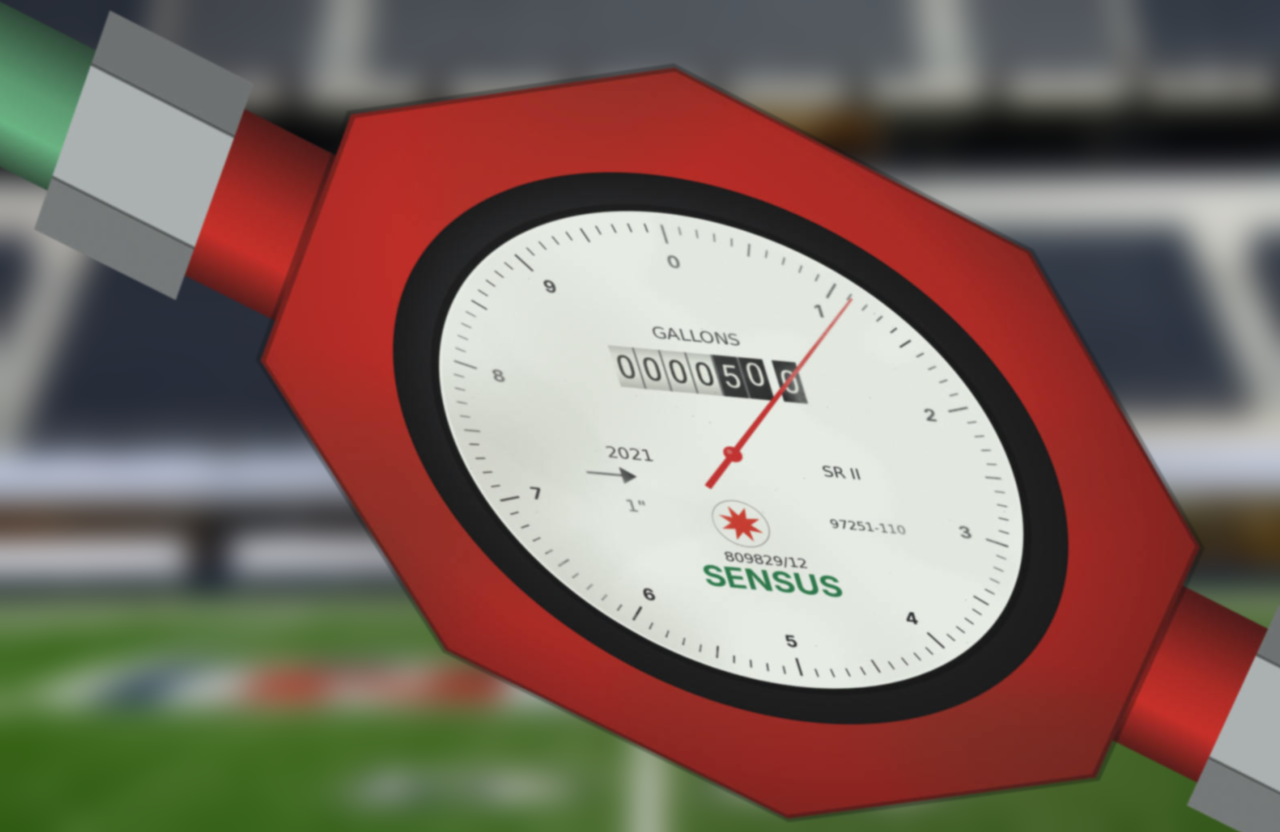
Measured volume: 501.1 gal
